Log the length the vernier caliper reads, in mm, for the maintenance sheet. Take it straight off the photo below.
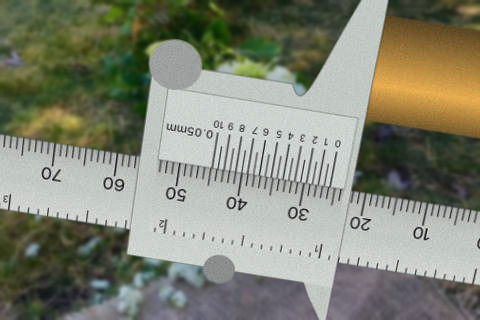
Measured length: 25.8 mm
